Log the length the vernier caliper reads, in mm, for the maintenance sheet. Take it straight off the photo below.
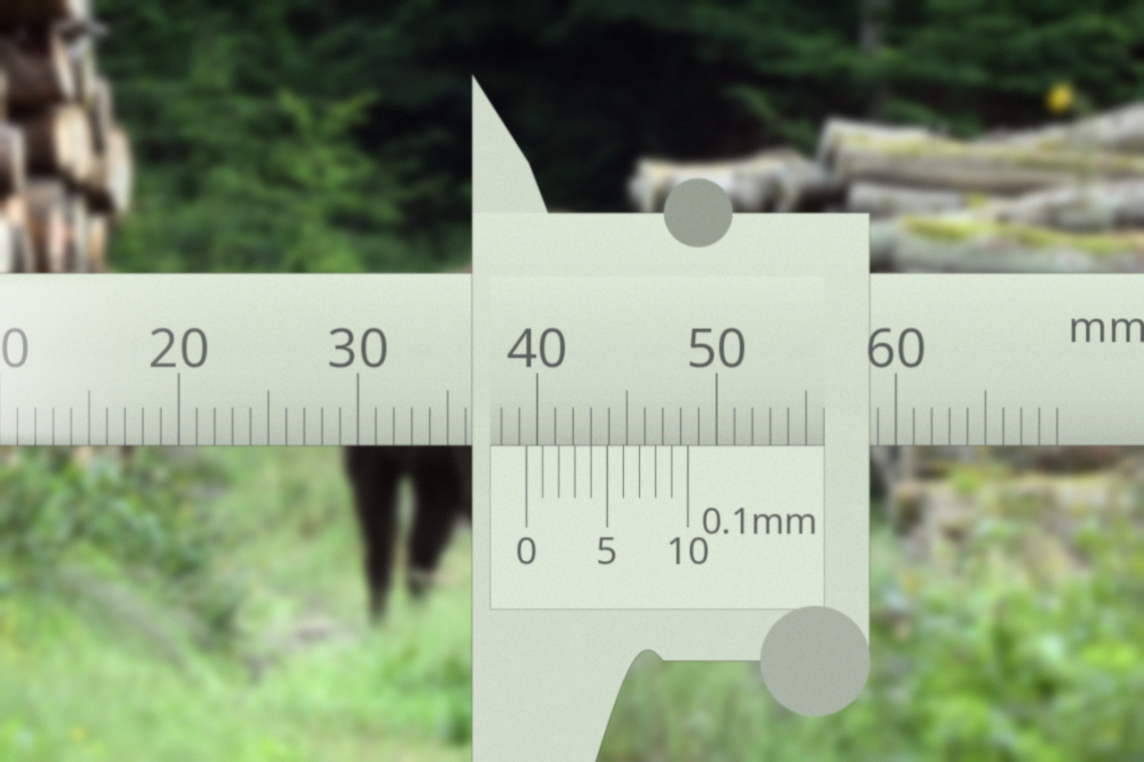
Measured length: 39.4 mm
